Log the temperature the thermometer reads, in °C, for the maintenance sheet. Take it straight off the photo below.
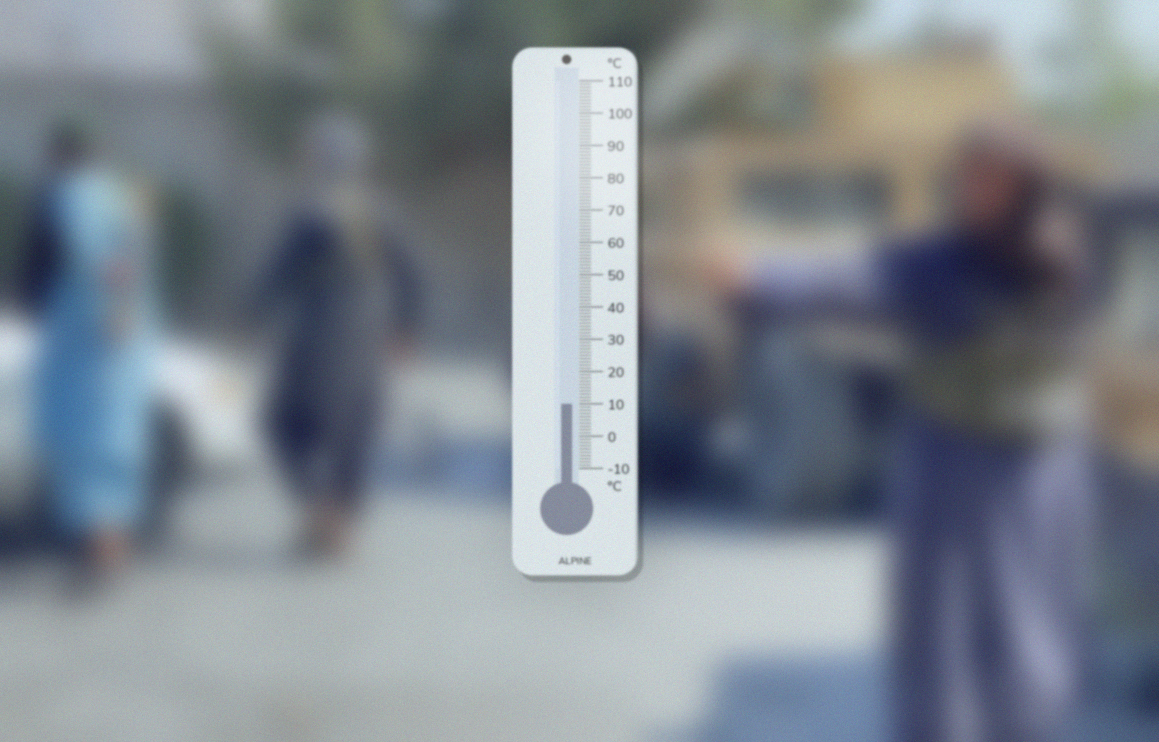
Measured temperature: 10 °C
